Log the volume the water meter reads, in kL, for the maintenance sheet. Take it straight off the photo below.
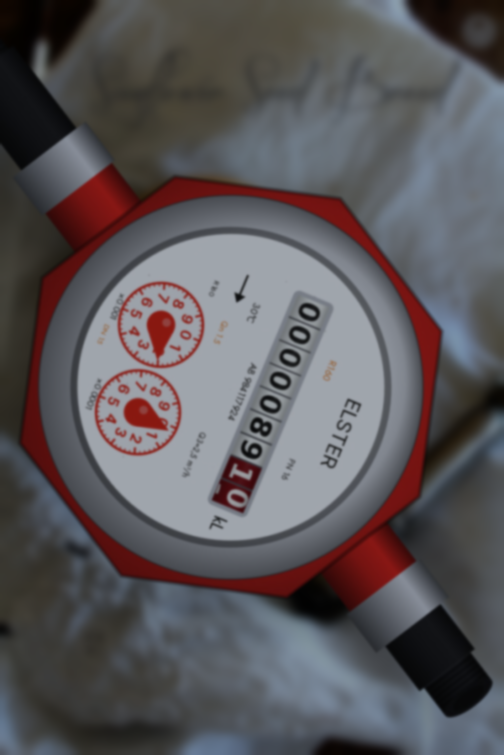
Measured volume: 89.1020 kL
